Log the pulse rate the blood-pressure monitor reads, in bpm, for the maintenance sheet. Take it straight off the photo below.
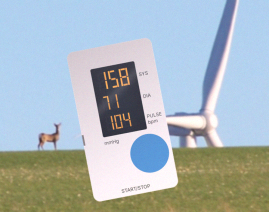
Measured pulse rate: 104 bpm
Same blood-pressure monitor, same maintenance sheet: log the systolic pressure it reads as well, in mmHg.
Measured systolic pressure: 158 mmHg
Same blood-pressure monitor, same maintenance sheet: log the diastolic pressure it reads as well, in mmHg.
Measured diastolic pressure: 71 mmHg
